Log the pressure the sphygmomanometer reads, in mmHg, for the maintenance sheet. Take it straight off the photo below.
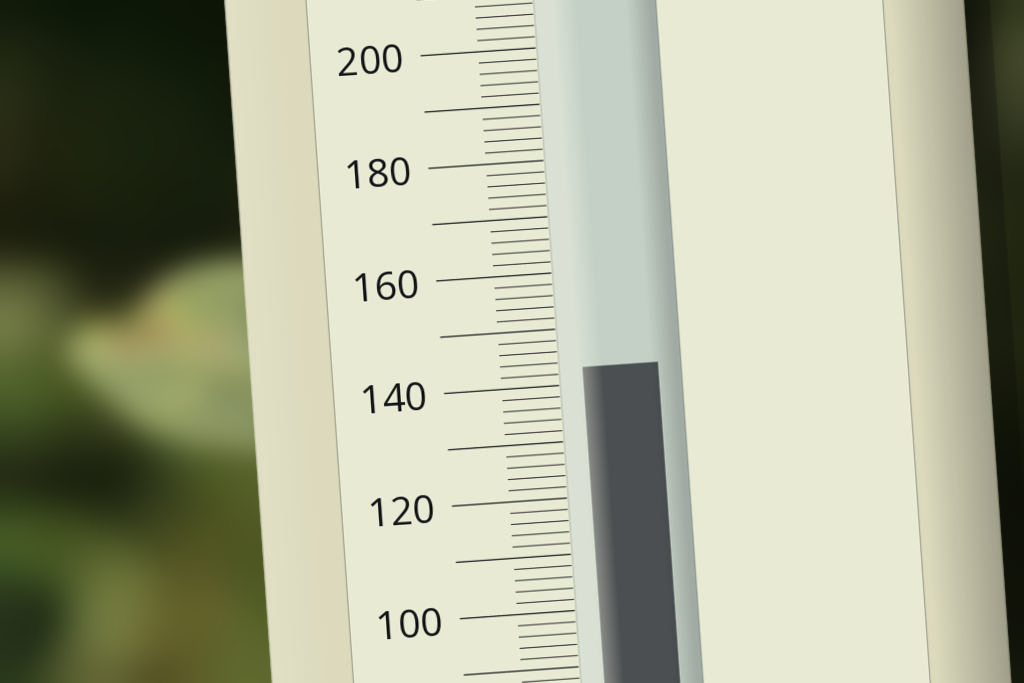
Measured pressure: 143 mmHg
